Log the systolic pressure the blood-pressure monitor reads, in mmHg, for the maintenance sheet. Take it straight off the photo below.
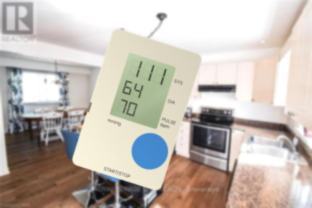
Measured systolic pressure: 111 mmHg
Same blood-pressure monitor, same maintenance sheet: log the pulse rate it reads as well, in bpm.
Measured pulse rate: 70 bpm
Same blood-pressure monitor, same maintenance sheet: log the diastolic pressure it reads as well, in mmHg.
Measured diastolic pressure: 64 mmHg
